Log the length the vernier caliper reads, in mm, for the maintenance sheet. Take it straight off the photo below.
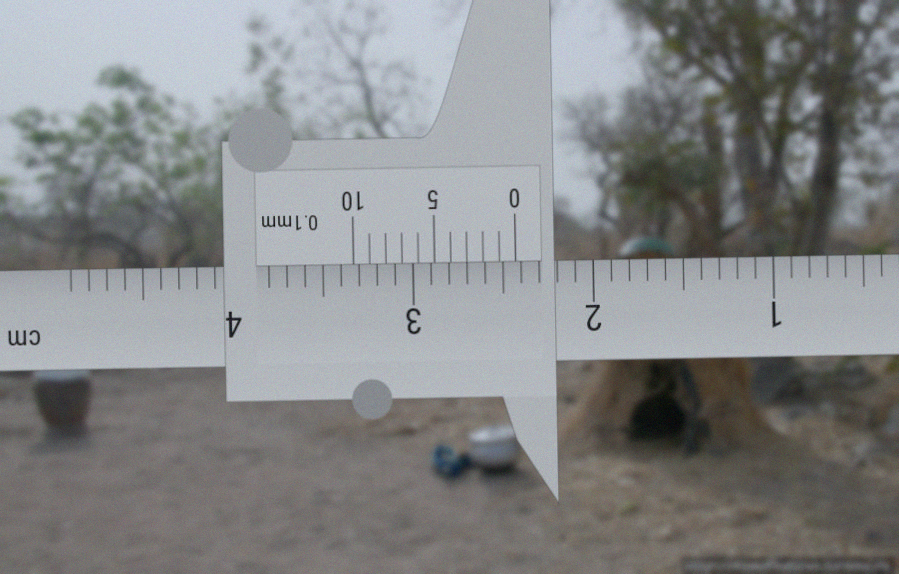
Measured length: 24.3 mm
